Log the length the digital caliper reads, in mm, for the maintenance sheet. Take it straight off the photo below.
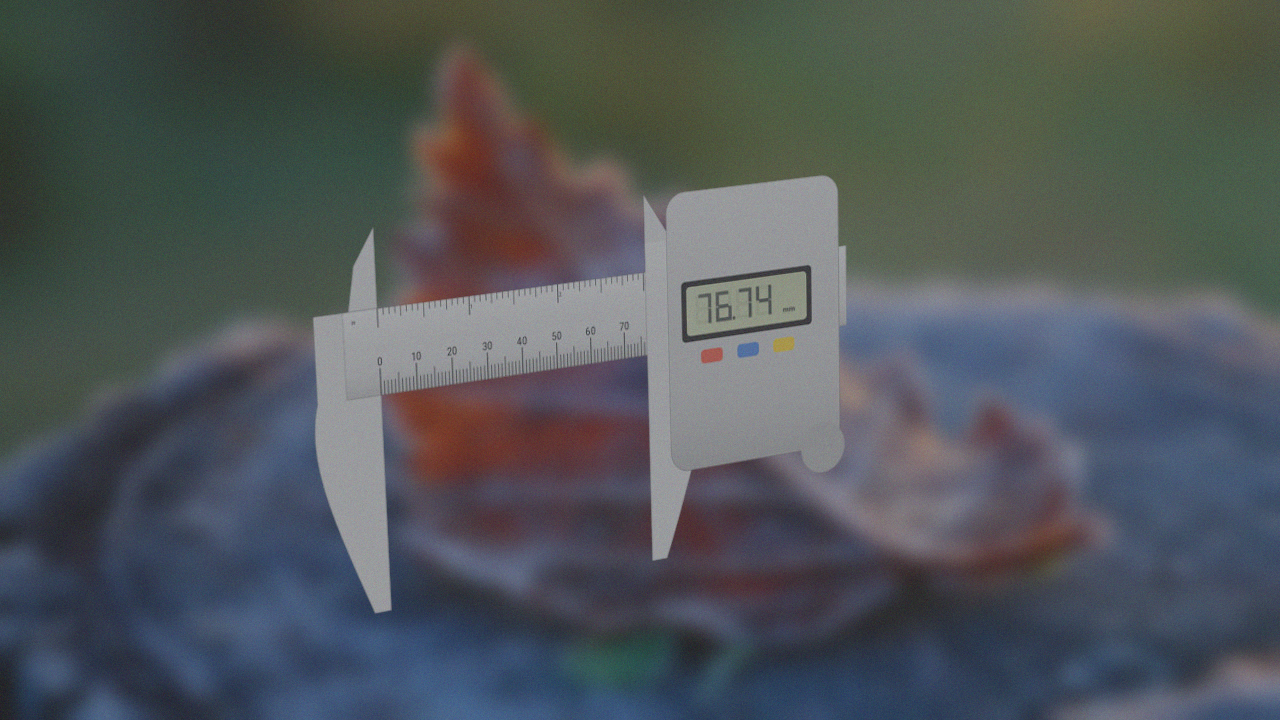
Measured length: 76.74 mm
